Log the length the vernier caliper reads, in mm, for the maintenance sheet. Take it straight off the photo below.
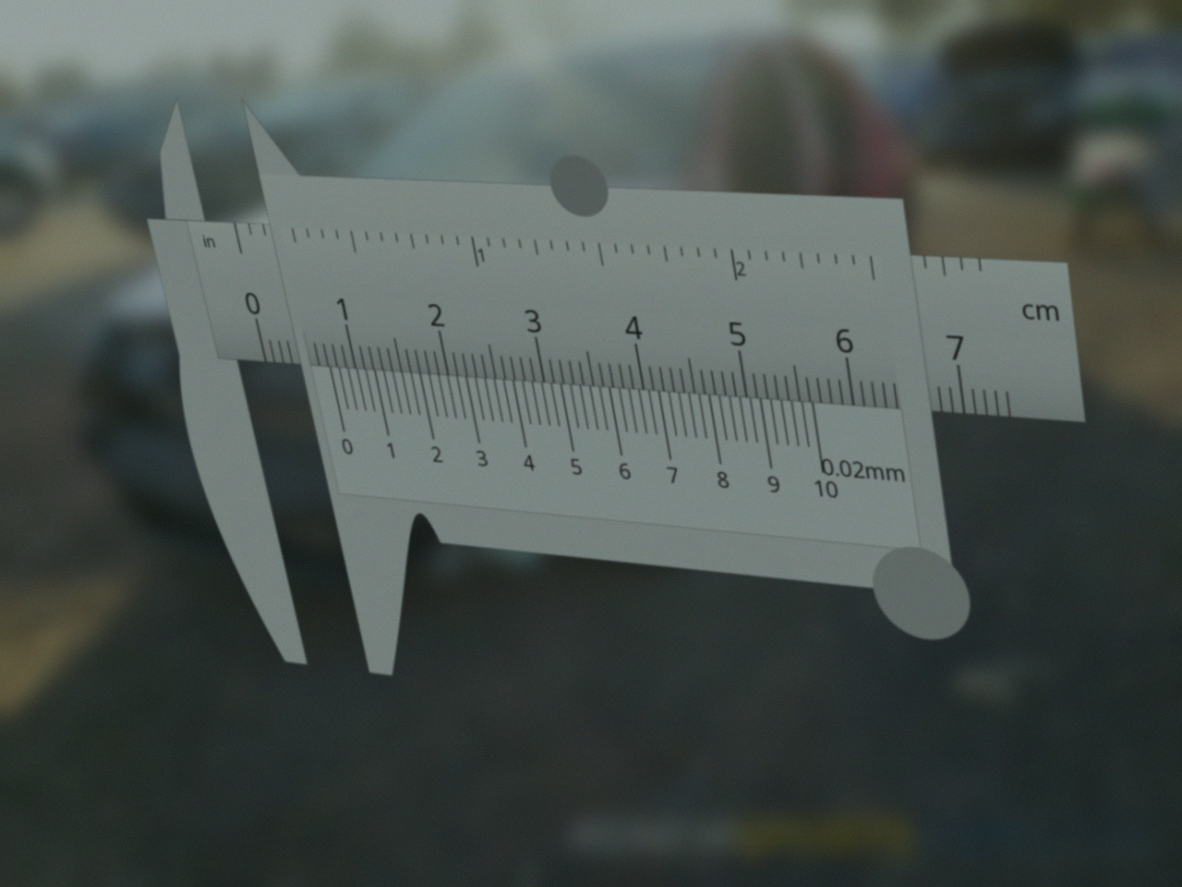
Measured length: 7.2 mm
